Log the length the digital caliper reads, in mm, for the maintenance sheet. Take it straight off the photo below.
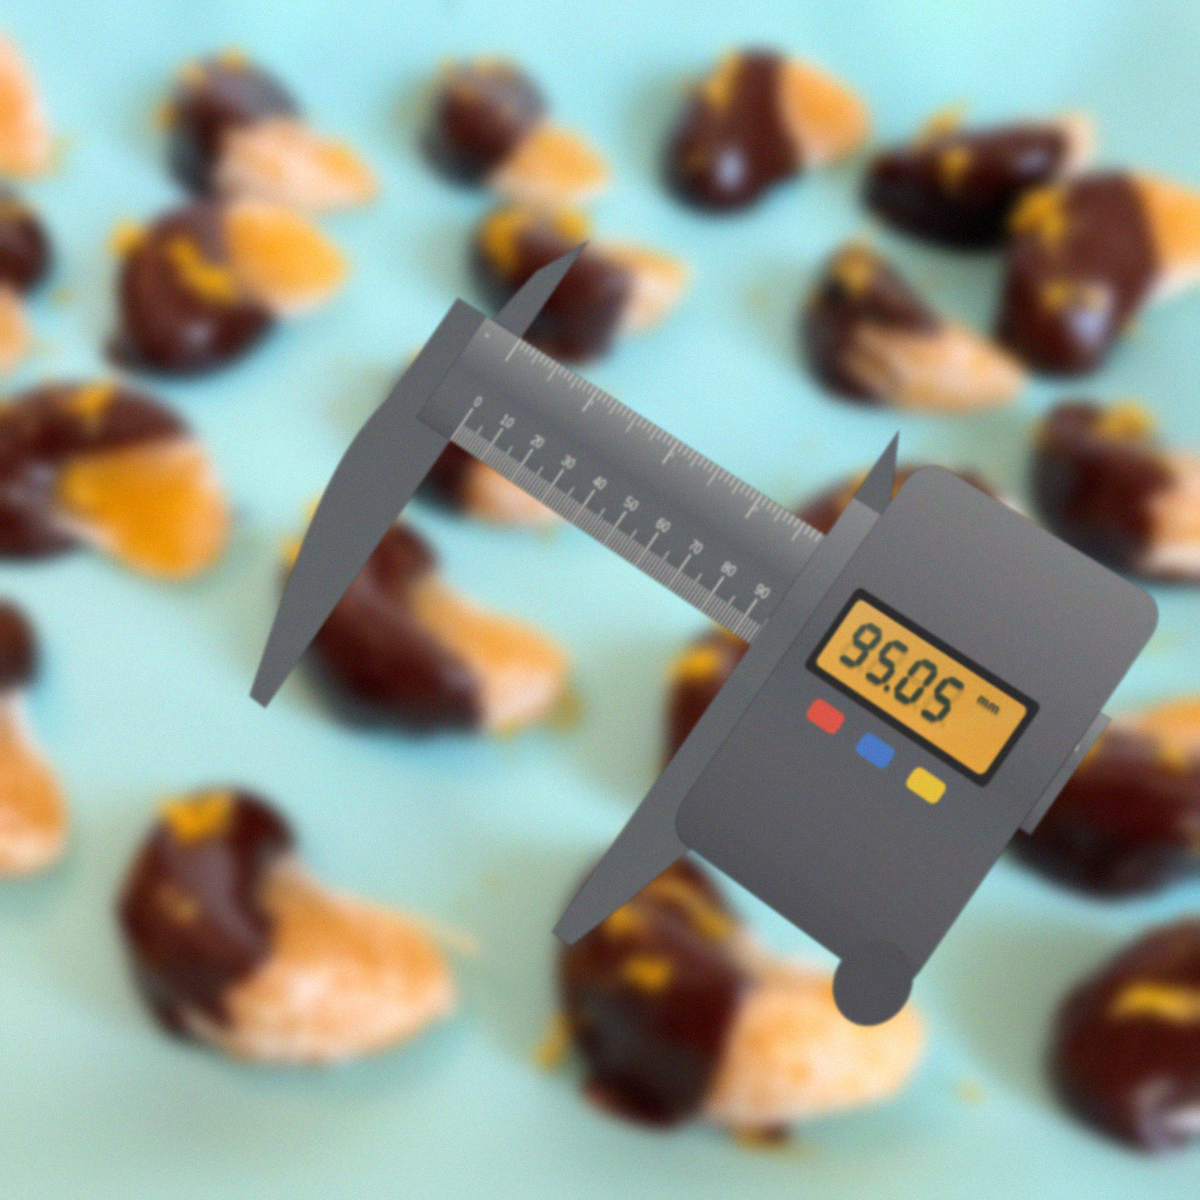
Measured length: 95.05 mm
